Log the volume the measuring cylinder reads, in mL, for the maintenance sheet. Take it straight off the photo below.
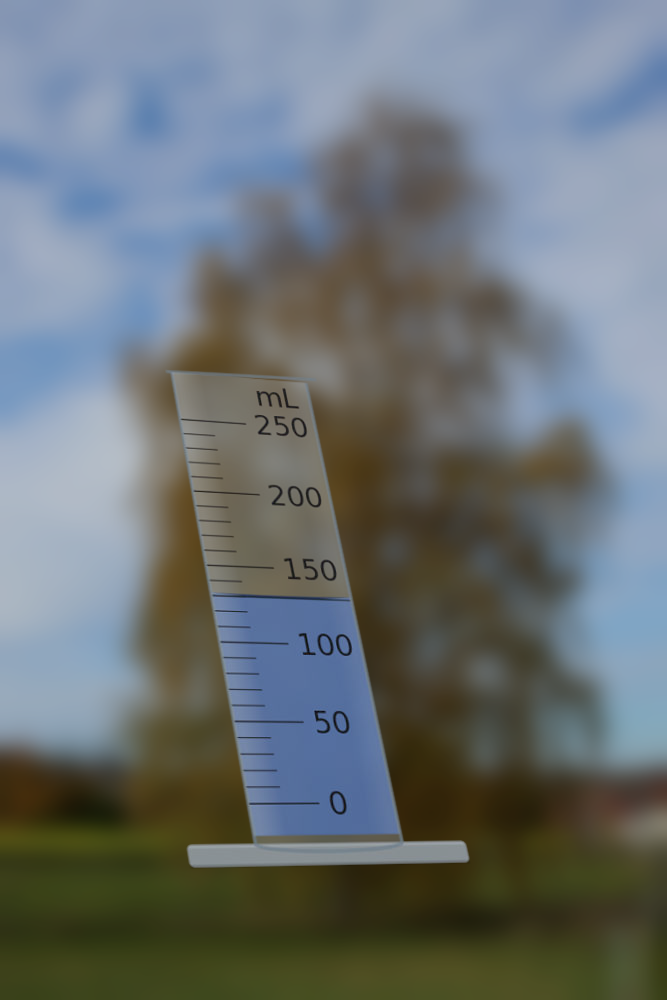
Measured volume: 130 mL
